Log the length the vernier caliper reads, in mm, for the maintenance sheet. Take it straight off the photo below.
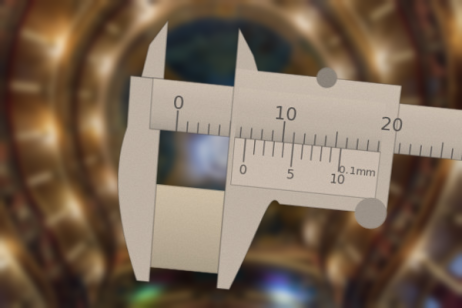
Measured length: 6.5 mm
